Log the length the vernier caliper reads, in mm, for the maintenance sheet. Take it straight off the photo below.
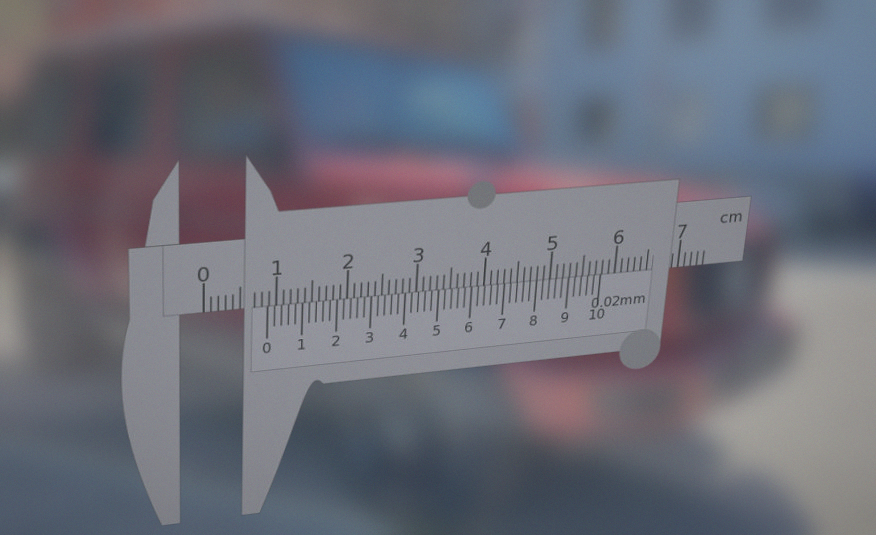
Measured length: 8.8 mm
